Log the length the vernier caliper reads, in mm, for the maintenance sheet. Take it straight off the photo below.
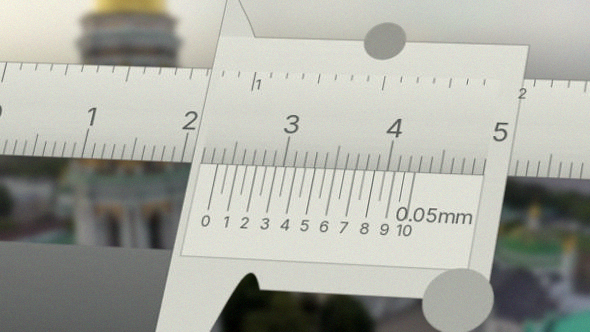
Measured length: 23.6 mm
